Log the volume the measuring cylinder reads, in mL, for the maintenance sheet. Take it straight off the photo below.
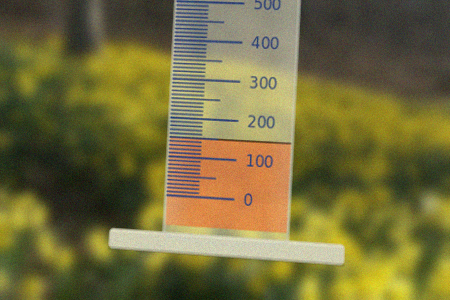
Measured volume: 150 mL
